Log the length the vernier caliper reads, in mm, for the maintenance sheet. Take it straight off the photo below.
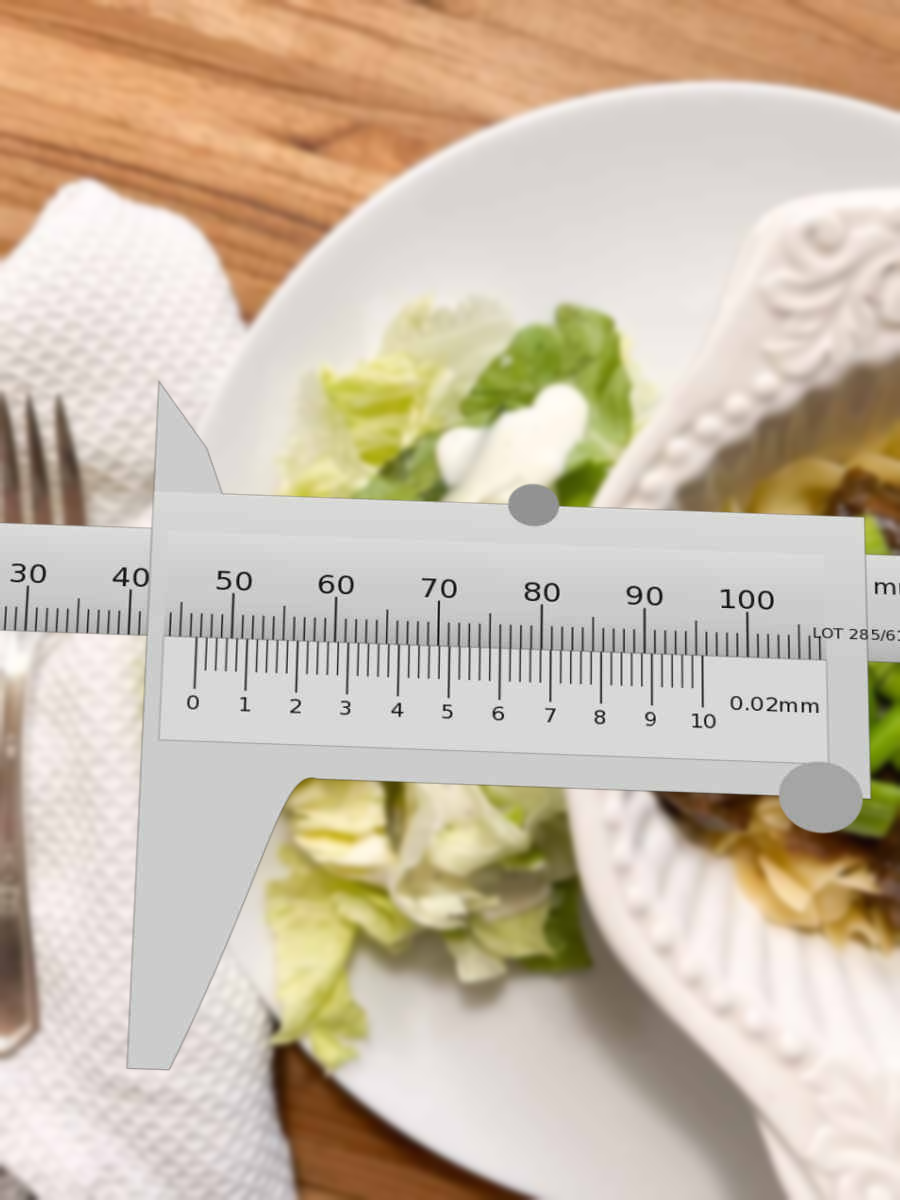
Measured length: 46.6 mm
